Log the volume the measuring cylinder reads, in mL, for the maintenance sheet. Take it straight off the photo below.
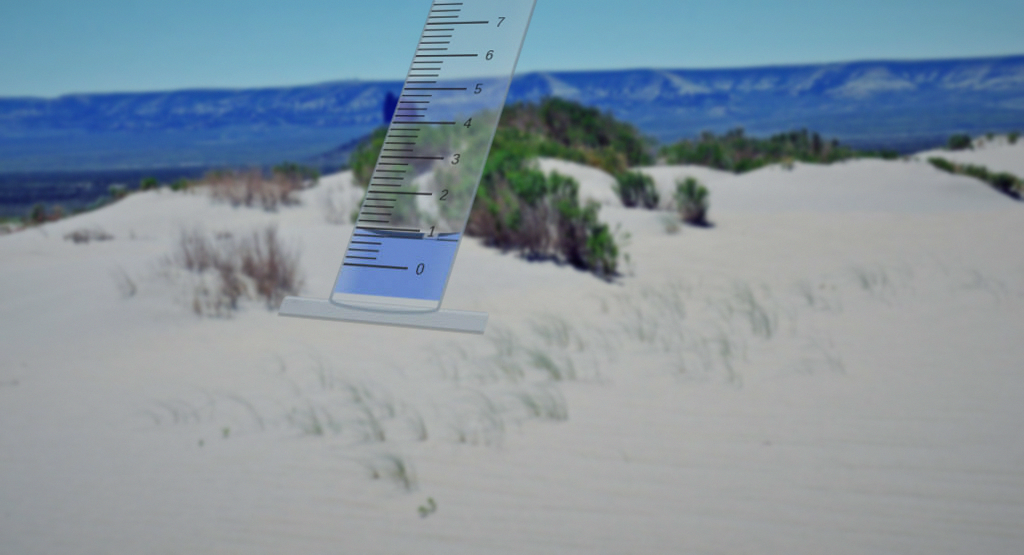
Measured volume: 0.8 mL
